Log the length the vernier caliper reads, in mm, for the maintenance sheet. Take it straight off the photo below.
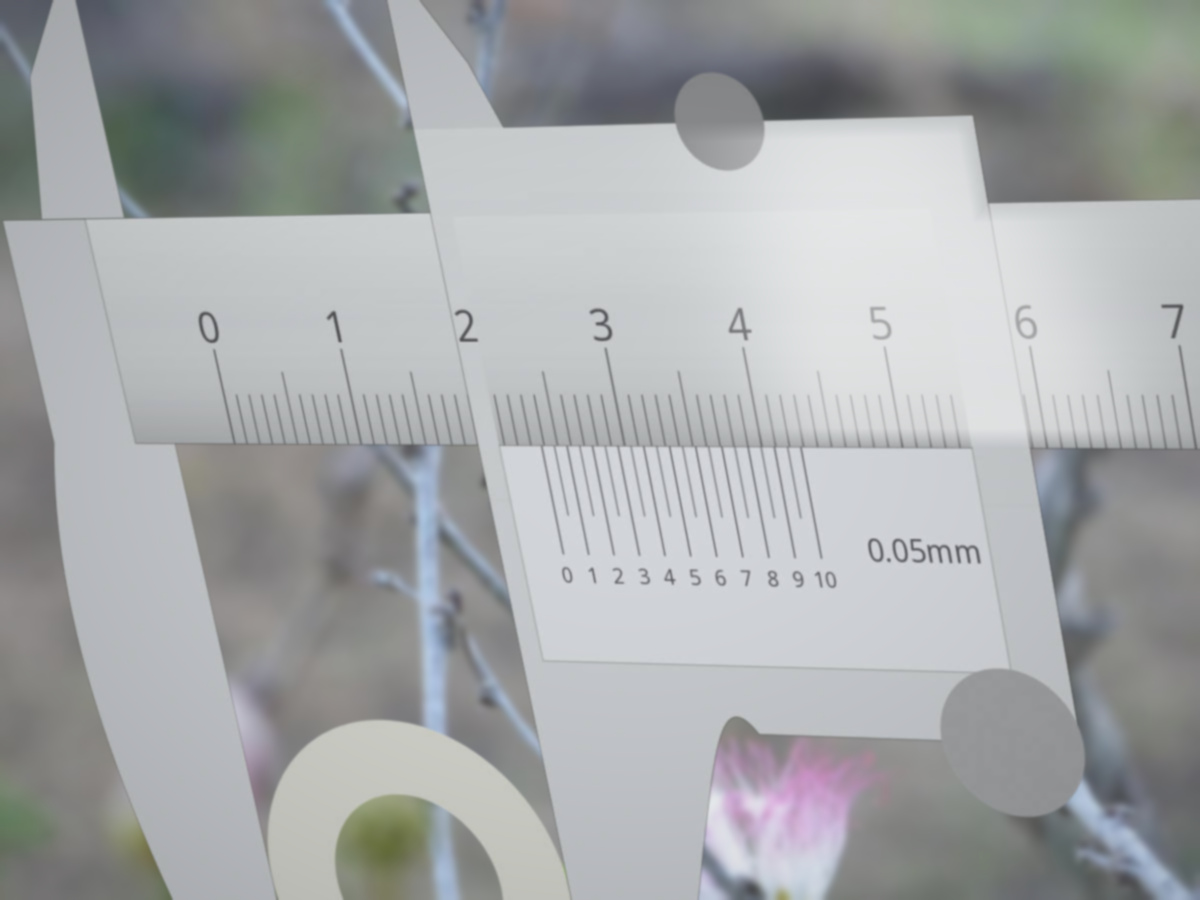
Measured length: 23.8 mm
